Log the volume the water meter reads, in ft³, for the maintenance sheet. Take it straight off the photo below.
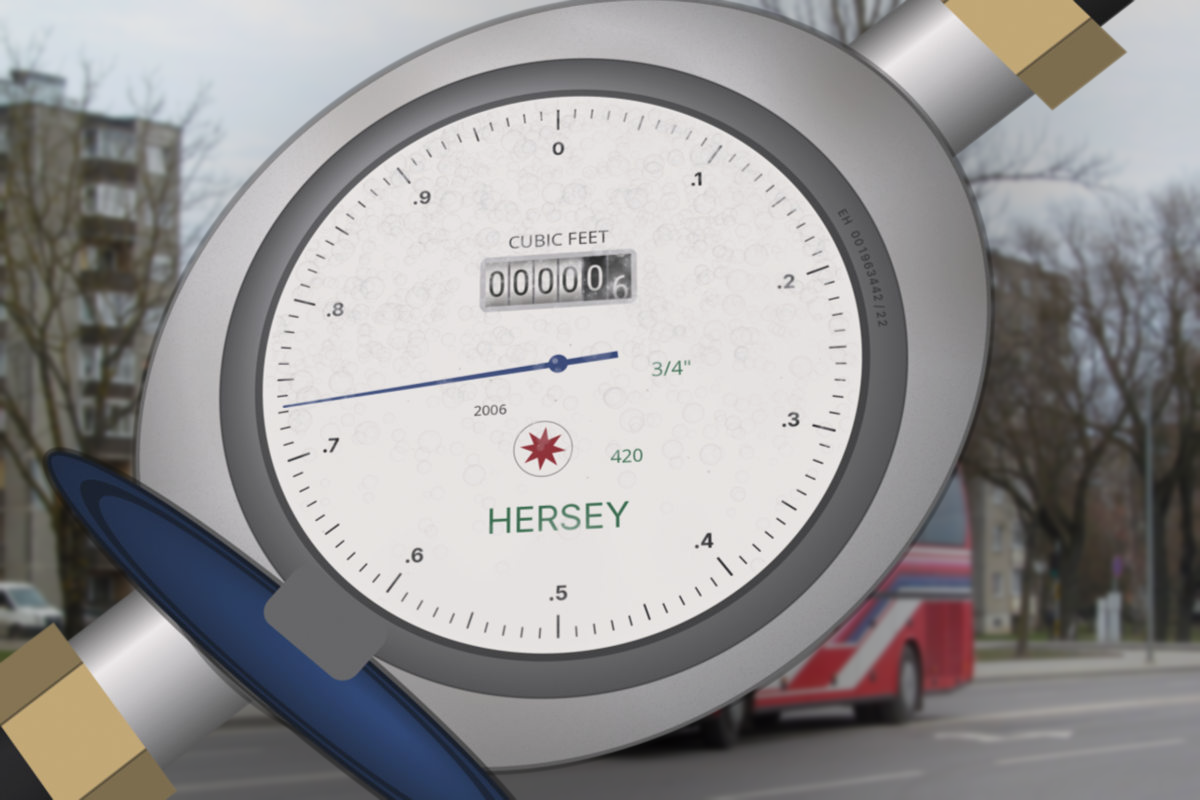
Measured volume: 5.73 ft³
